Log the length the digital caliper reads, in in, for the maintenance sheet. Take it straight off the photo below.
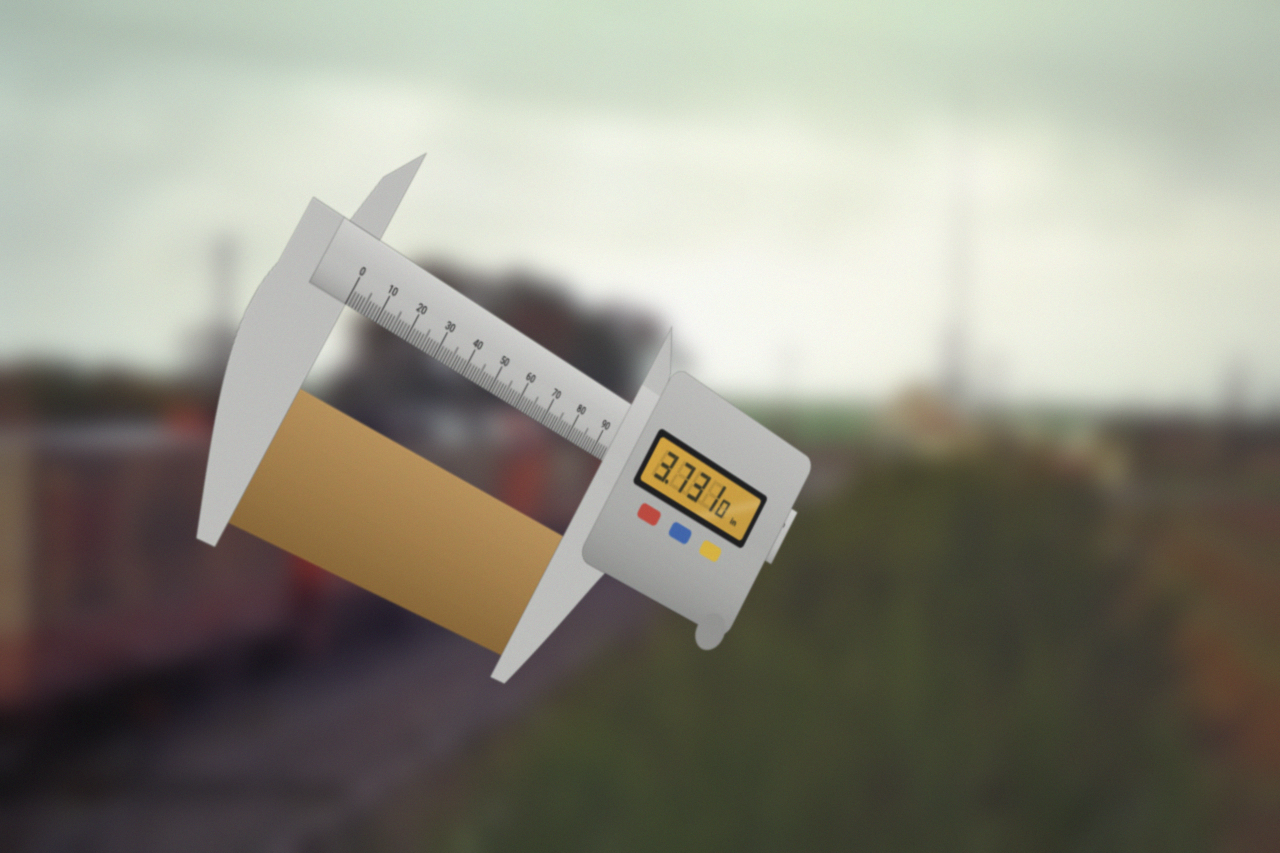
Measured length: 3.7310 in
